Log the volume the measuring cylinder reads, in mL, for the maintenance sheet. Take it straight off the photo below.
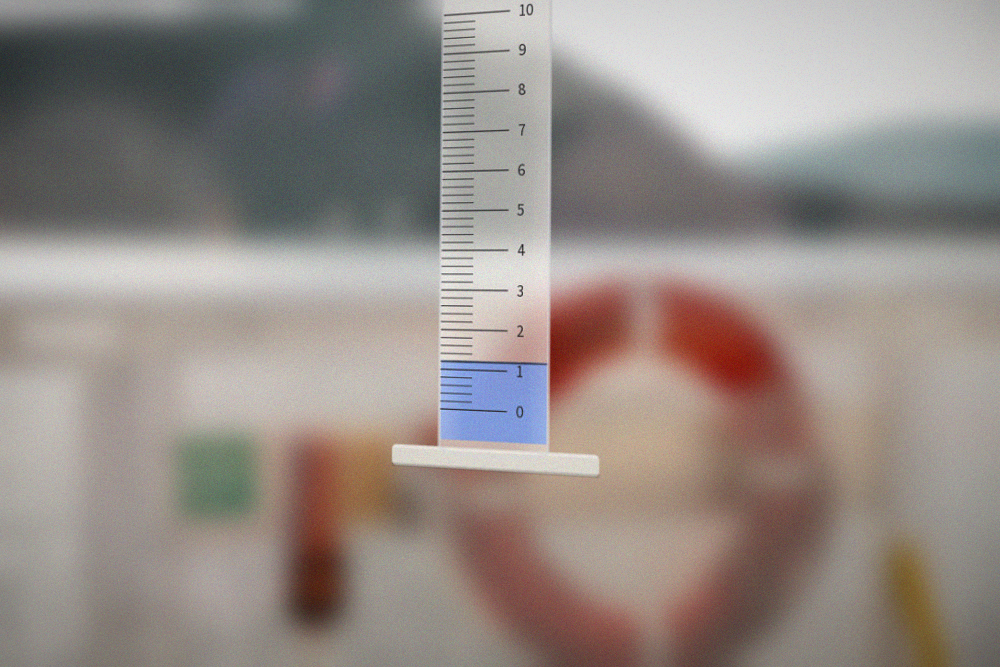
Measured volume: 1.2 mL
